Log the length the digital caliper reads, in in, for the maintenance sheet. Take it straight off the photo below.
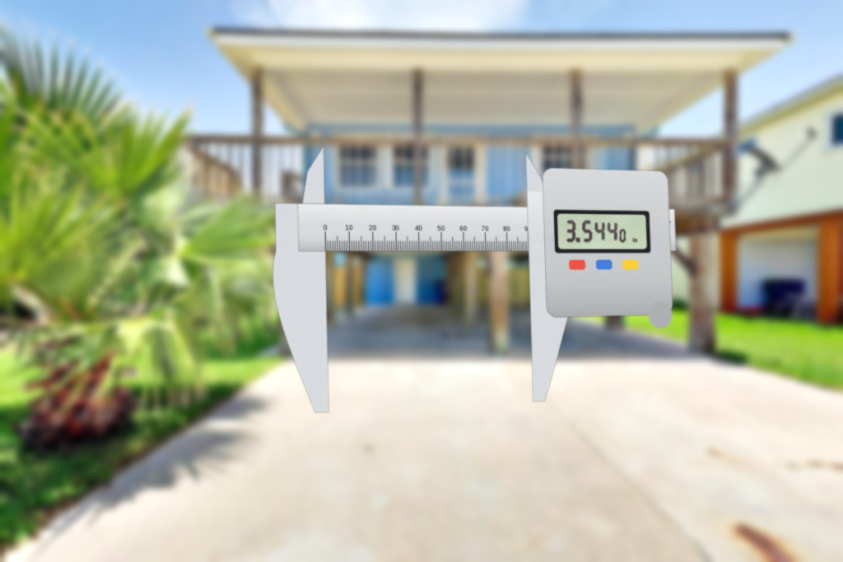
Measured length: 3.5440 in
